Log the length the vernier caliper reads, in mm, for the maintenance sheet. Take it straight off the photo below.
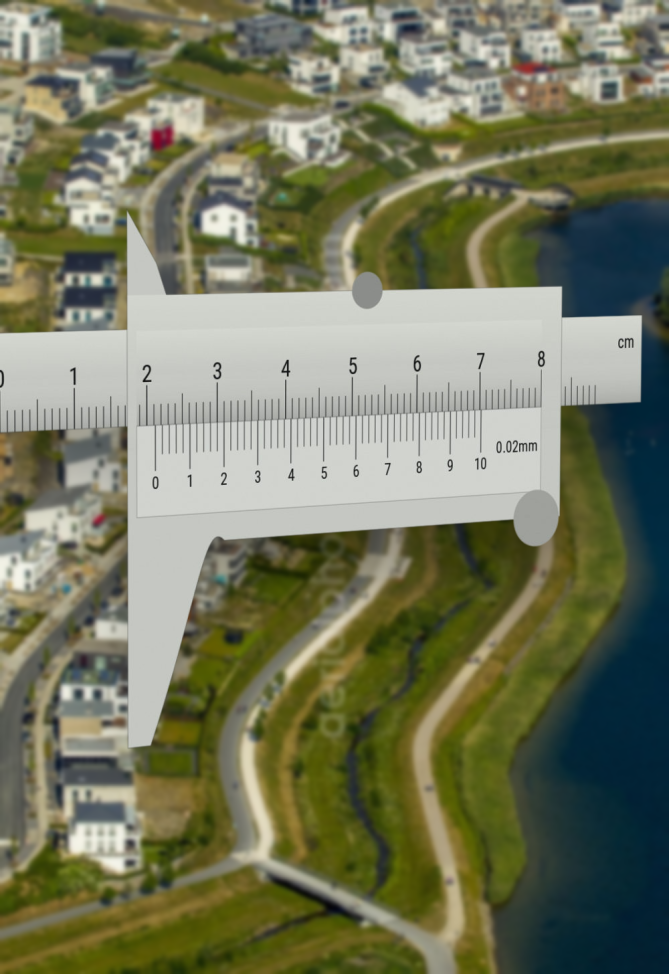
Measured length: 21.2 mm
